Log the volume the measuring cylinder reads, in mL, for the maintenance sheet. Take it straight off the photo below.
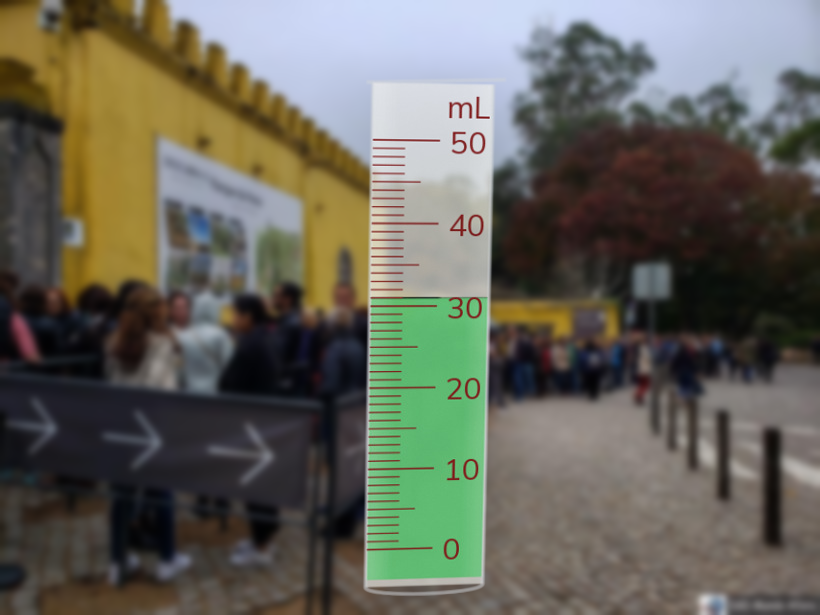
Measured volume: 31 mL
